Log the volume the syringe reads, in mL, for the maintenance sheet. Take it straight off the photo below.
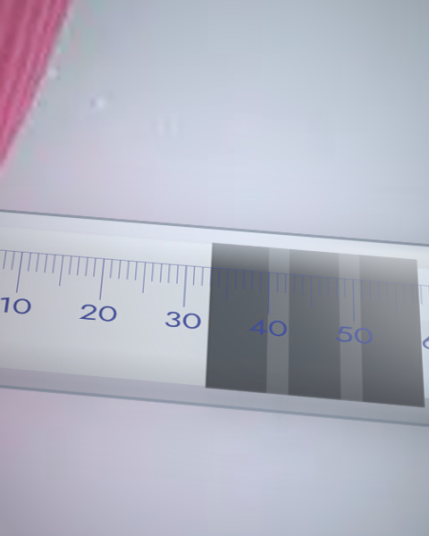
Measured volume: 33 mL
